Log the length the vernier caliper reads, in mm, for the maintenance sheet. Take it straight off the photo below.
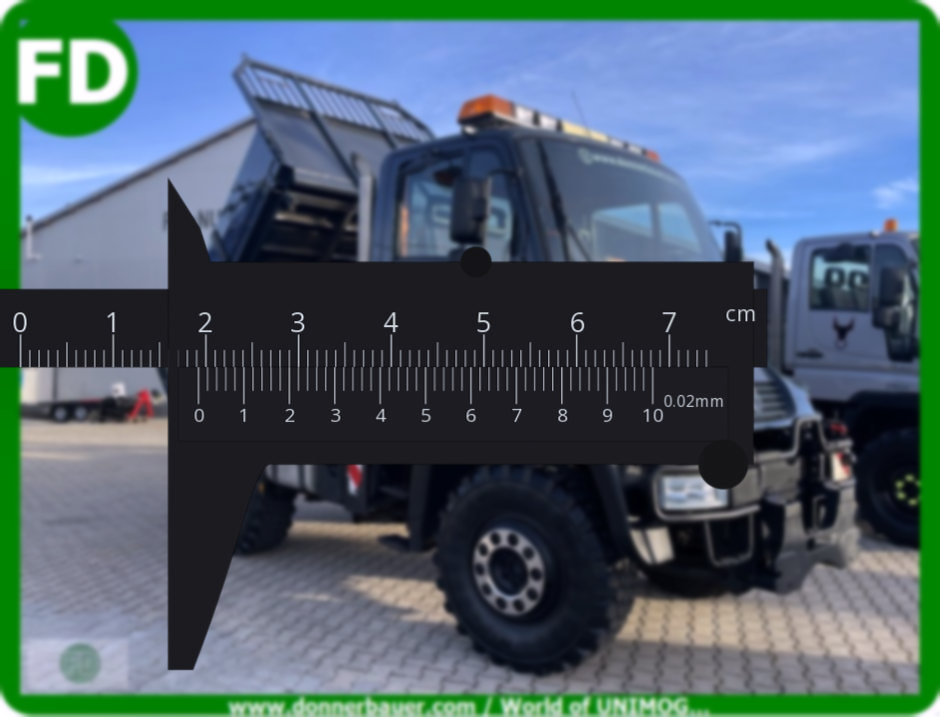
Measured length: 19.2 mm
